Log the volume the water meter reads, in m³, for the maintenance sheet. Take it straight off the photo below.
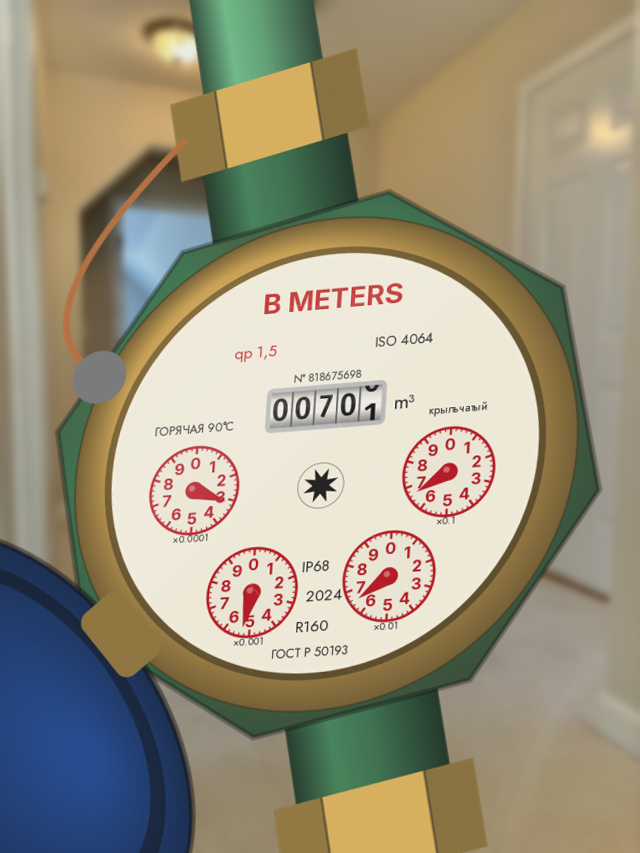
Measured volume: 700.6653 m³
